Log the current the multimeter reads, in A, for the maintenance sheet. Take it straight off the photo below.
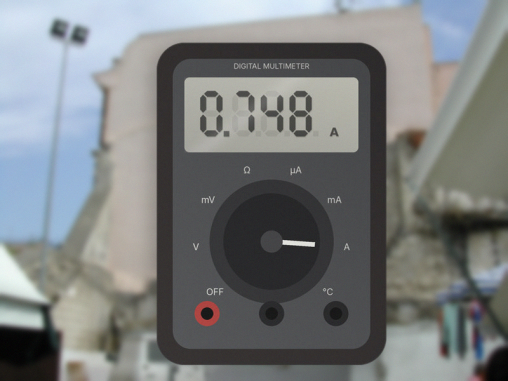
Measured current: 0.748 A
